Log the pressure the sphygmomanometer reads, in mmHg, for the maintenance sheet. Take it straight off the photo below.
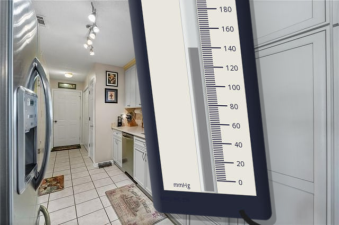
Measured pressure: 140 mmHg
